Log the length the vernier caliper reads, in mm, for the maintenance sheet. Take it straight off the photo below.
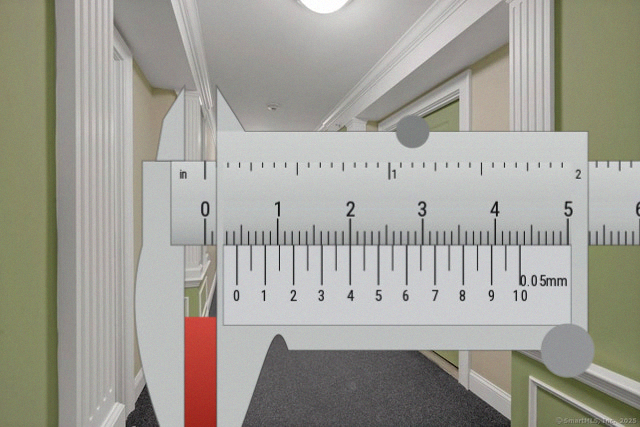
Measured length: 4.4 mm
